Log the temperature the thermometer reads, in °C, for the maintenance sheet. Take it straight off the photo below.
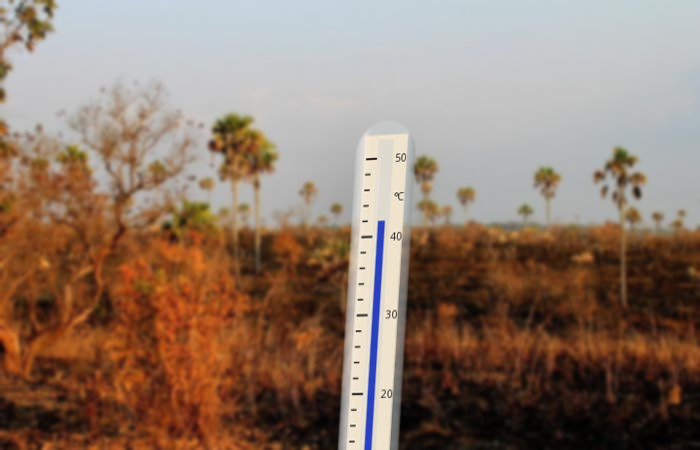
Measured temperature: 42 °C
